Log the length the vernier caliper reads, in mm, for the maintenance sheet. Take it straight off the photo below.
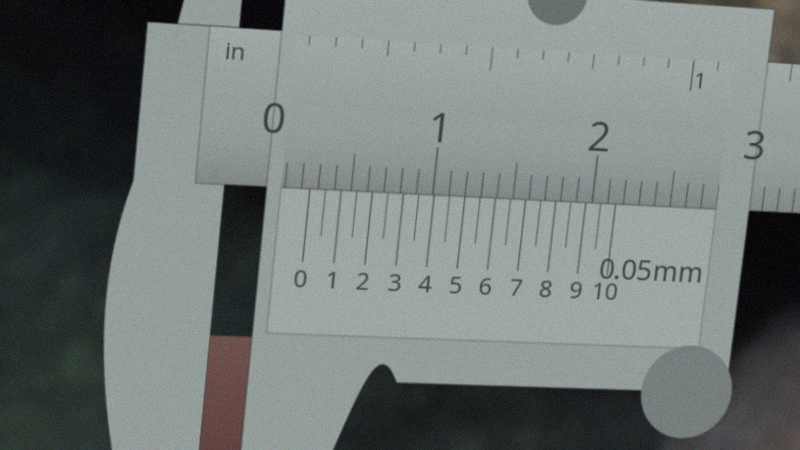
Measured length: 2.5 mm
